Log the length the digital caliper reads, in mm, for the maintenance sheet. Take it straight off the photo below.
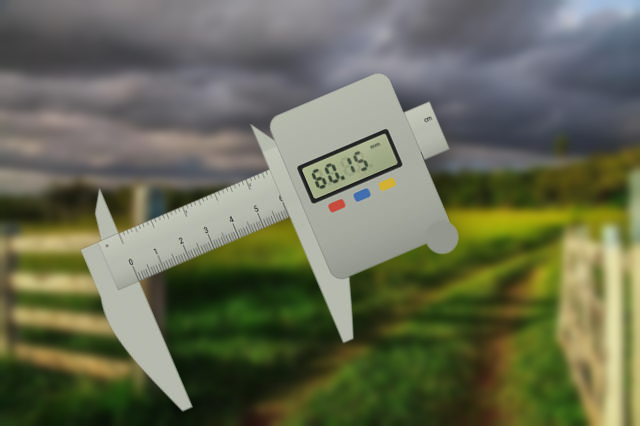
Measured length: 60.15 mm
